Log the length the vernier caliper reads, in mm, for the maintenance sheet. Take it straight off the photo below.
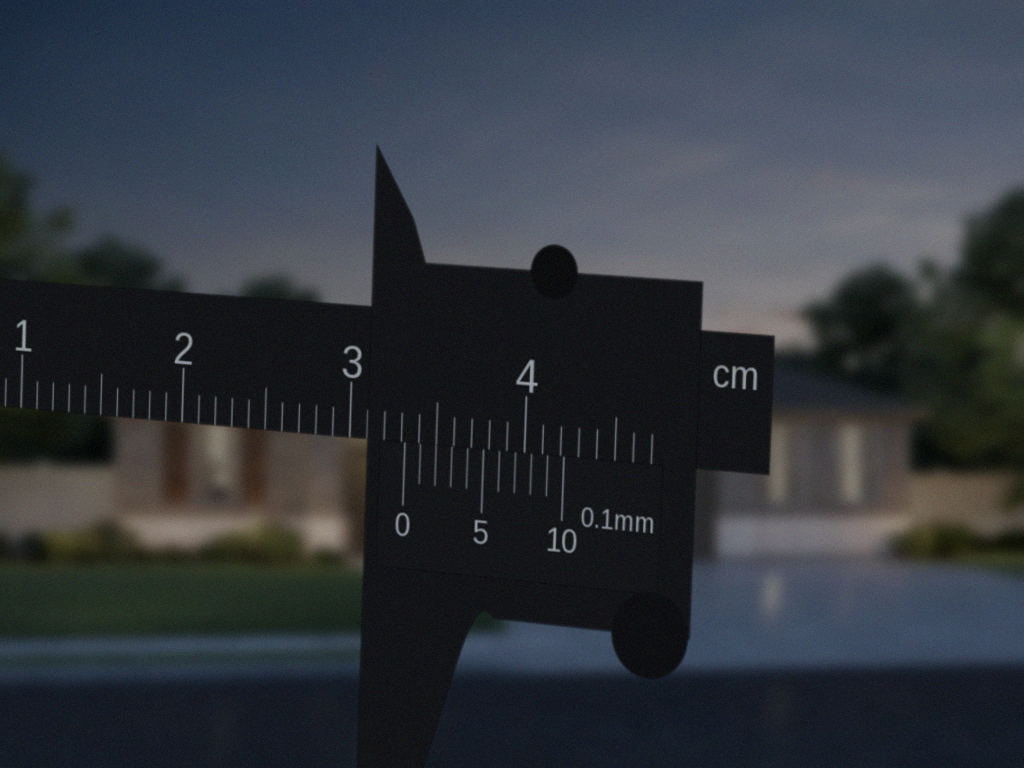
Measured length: 33.2 mm
